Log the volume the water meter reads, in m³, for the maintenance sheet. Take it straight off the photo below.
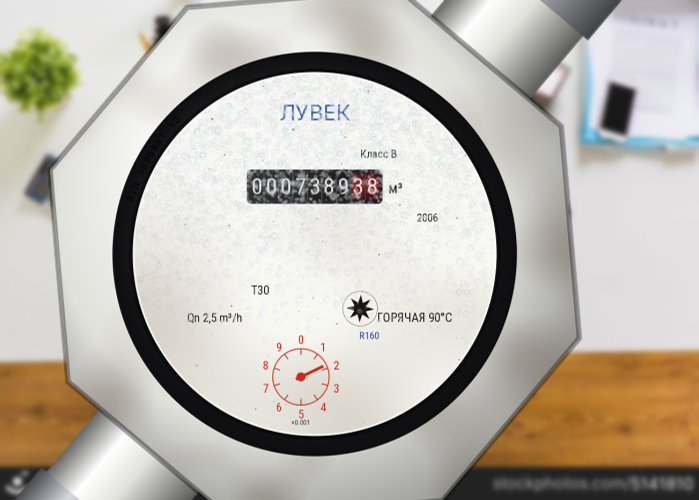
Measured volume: 7389.381 m³
